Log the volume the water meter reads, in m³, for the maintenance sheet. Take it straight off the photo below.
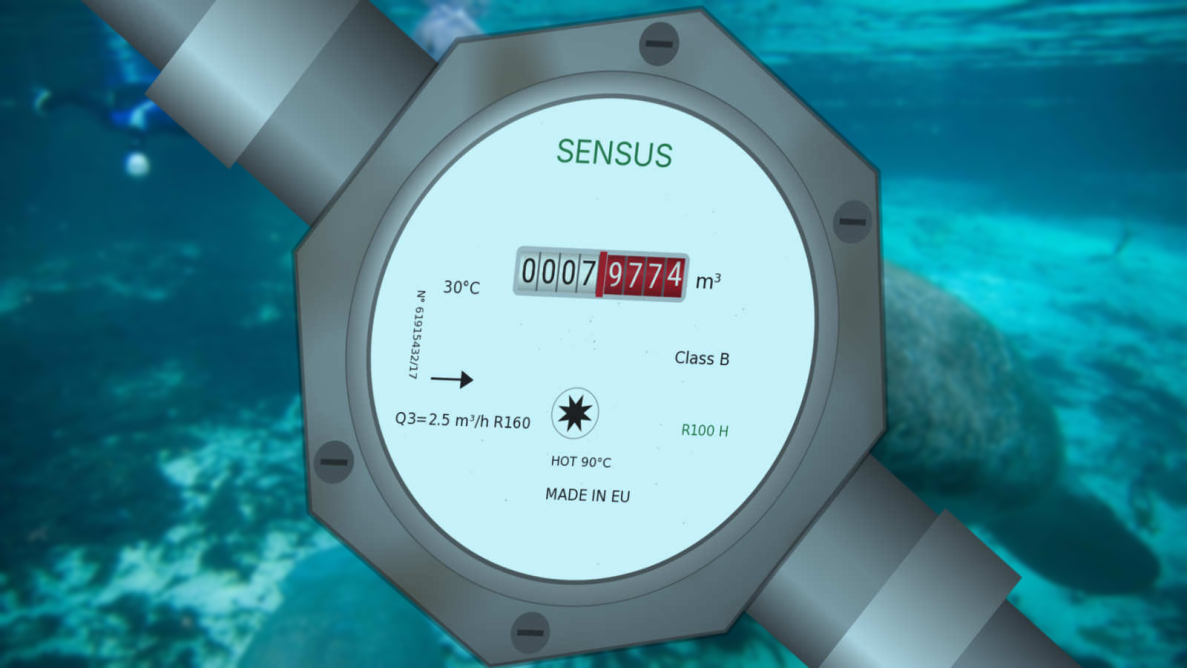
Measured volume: 7.9774 m³
